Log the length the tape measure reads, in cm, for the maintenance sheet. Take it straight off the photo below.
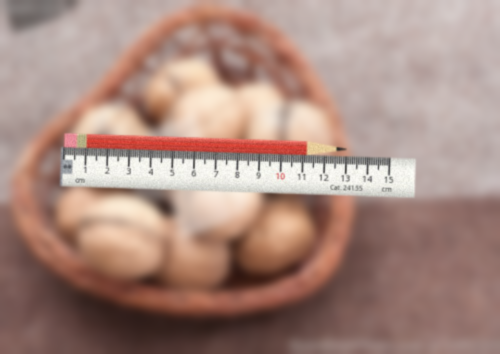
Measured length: 13 cm
